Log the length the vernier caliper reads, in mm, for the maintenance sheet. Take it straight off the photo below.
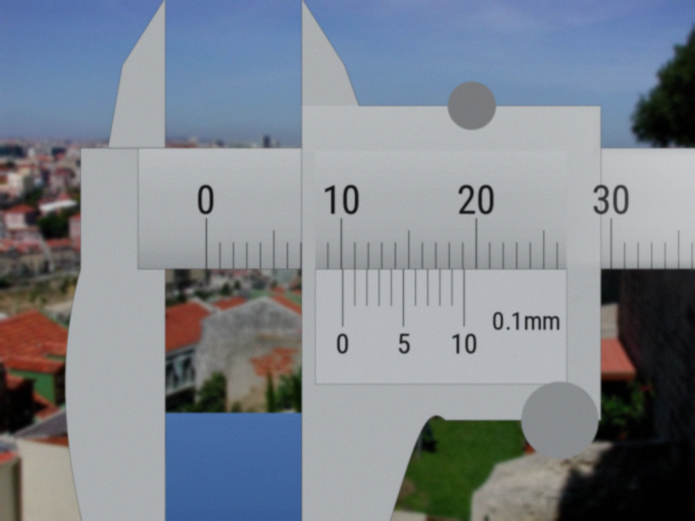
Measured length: 10.1 mm
